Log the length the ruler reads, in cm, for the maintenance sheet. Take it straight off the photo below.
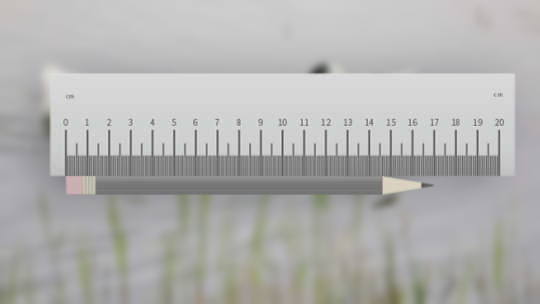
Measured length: 17 cm
